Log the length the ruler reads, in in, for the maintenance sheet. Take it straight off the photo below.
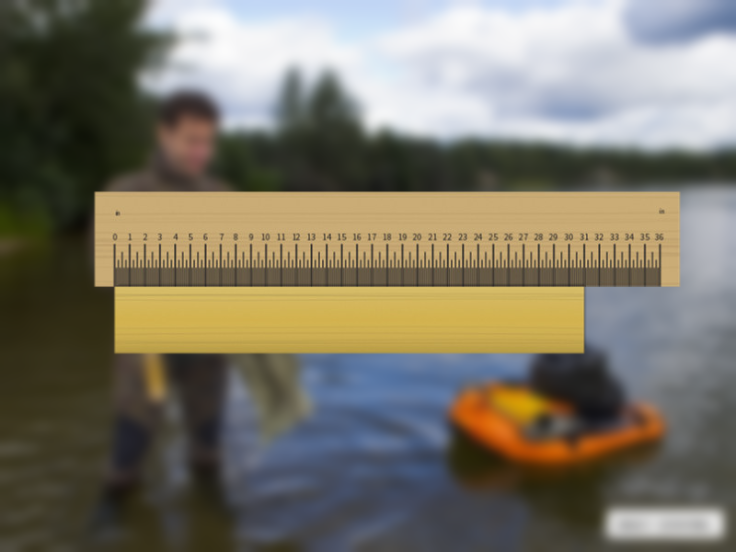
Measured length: 31 in
